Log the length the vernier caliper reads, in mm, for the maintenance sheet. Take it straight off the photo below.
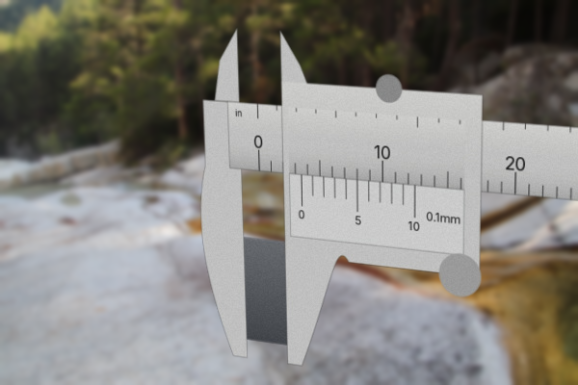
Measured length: 3.5 mm
